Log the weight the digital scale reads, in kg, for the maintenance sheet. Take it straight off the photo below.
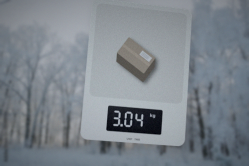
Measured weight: 3.04 kg
